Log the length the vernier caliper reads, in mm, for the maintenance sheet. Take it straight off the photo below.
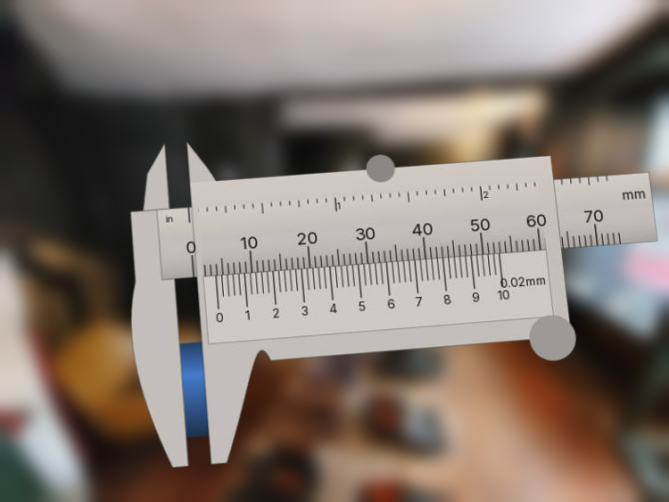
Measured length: 3.8 mm
